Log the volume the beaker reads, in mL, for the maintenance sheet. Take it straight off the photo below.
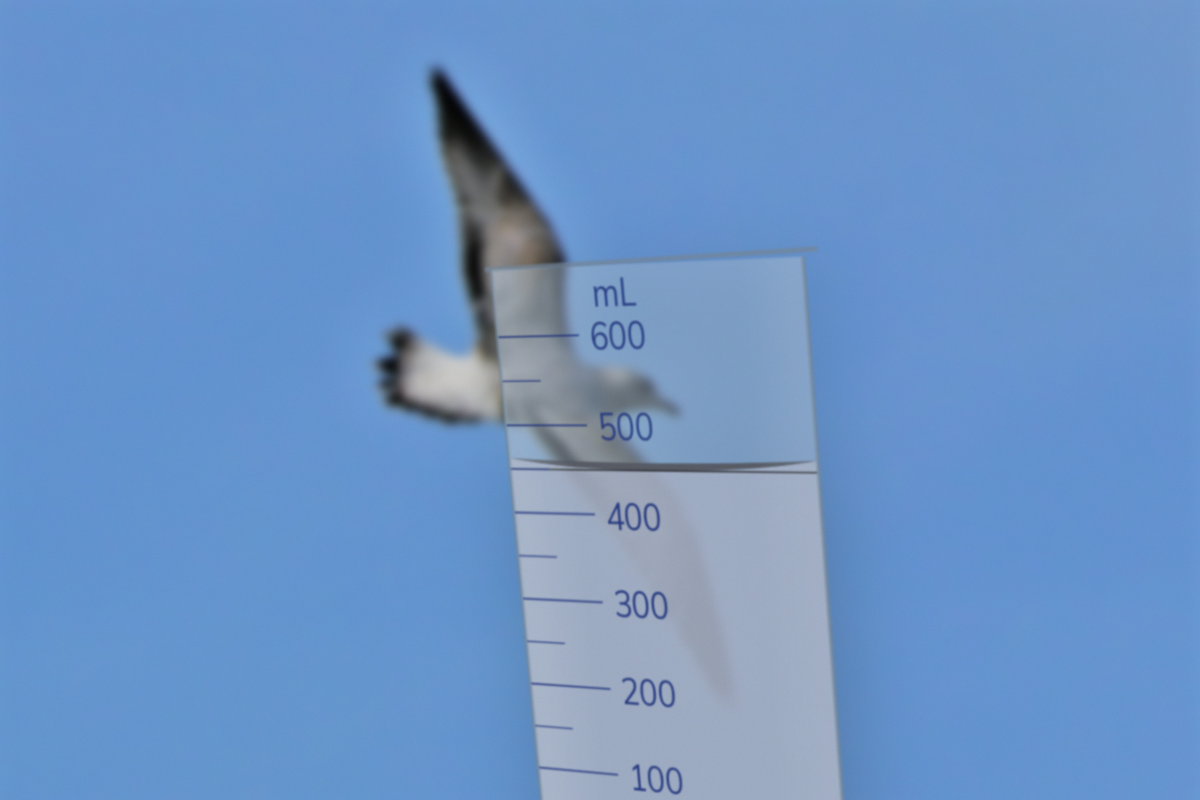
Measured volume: 450 mL
